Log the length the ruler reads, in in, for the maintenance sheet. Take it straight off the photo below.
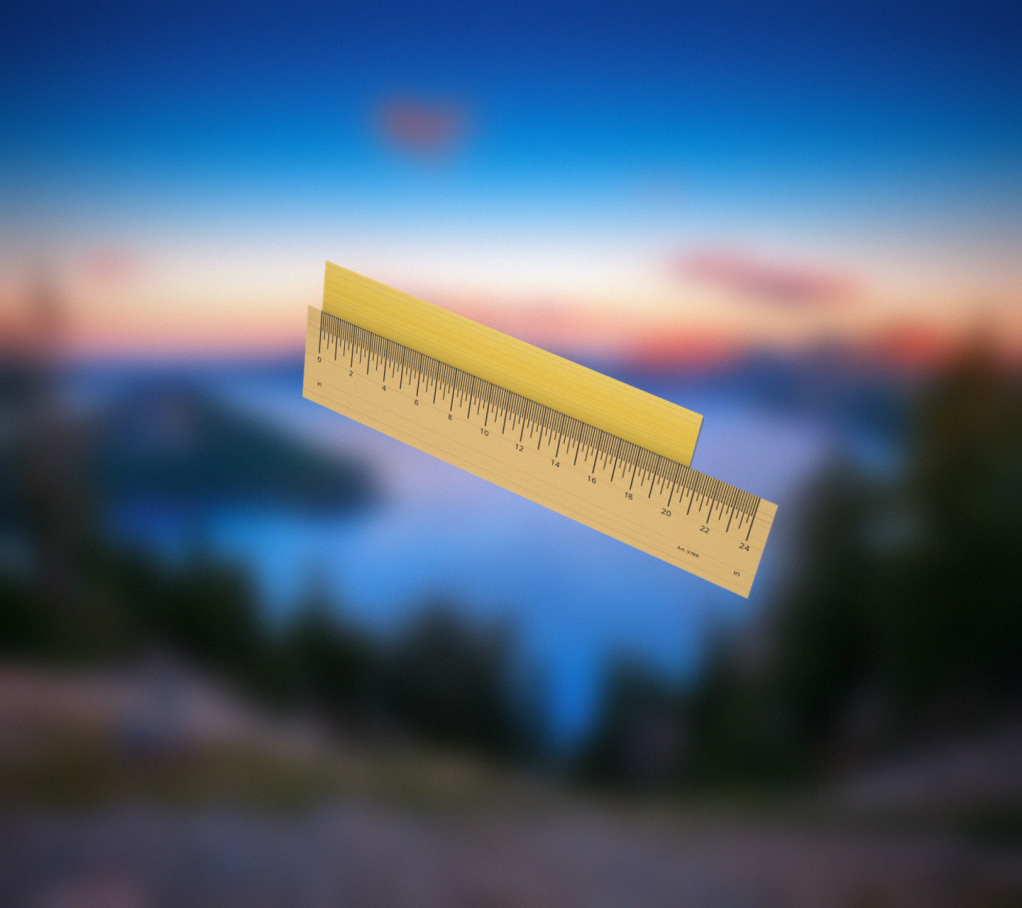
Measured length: 20.5 in
